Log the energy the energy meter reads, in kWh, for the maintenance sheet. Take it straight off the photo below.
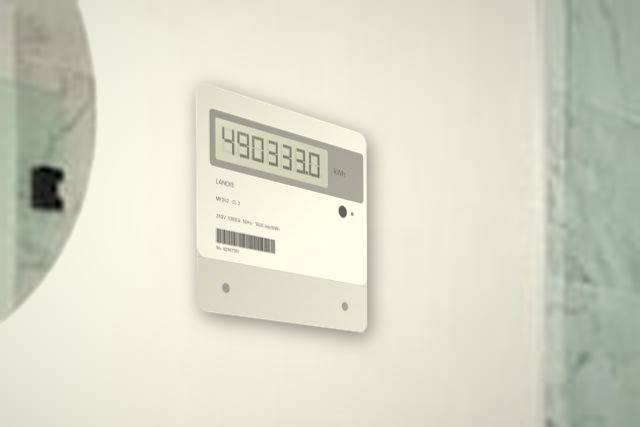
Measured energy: 490333.0 kWh
